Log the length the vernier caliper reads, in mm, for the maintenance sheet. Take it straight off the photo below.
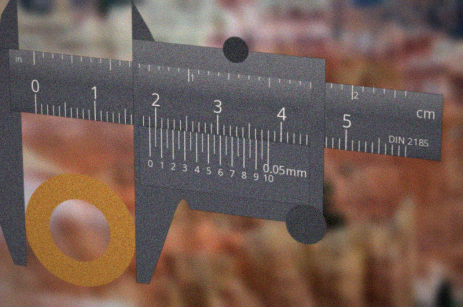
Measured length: 19.0 mm
